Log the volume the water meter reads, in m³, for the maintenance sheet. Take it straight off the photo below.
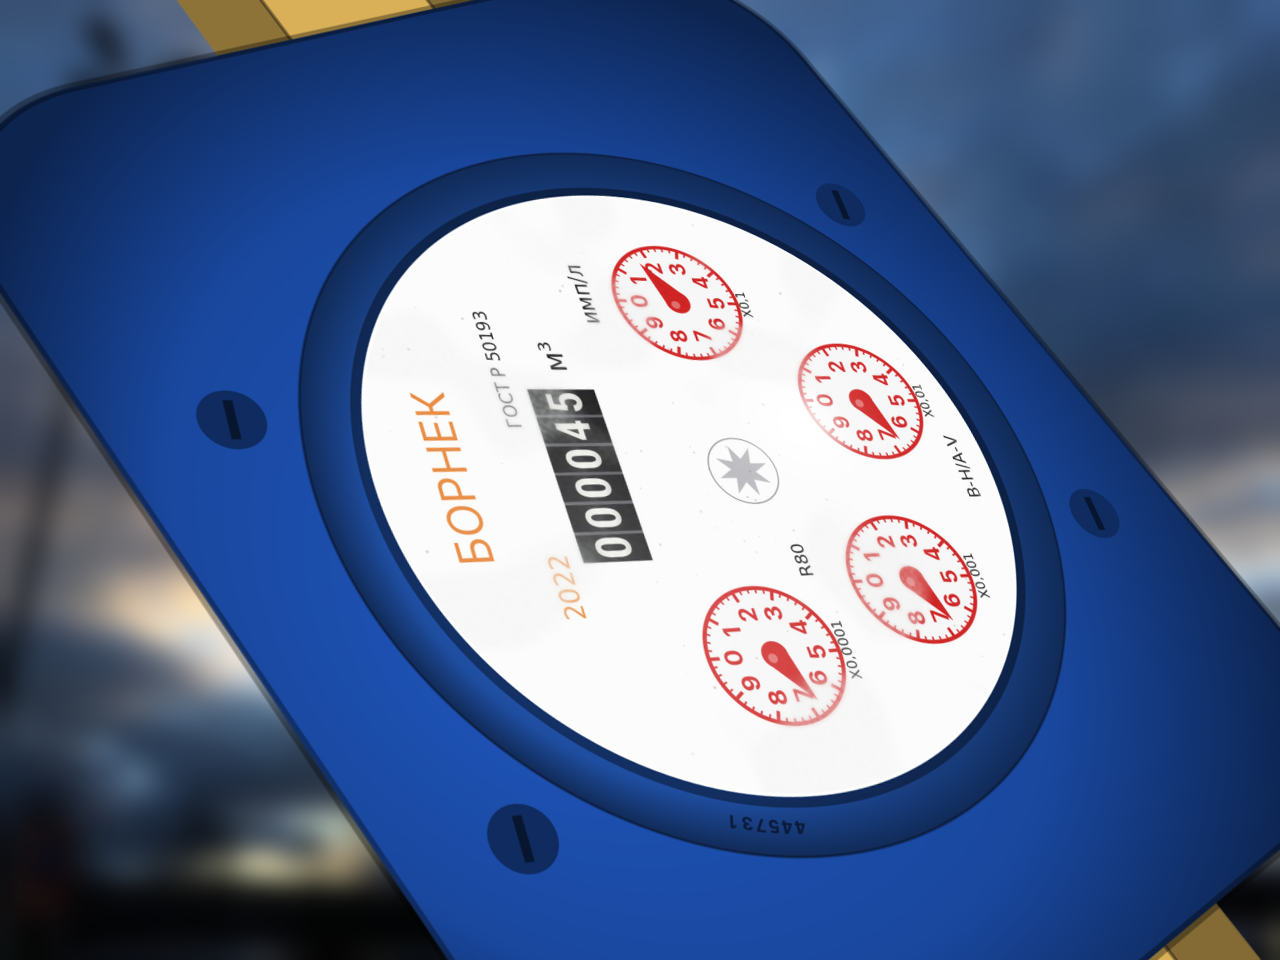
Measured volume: 45.1666 m³
